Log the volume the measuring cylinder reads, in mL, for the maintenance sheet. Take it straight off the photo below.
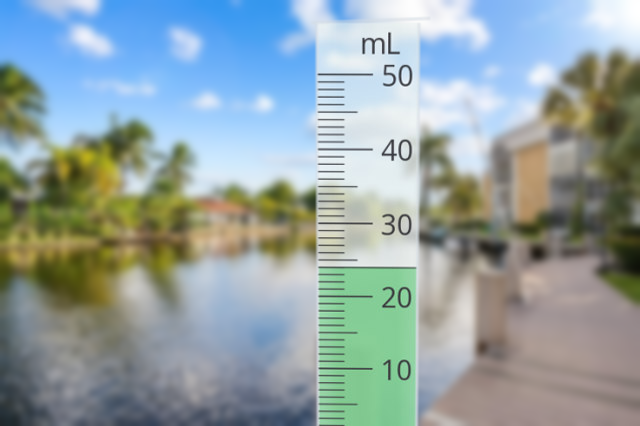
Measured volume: 24 mL
